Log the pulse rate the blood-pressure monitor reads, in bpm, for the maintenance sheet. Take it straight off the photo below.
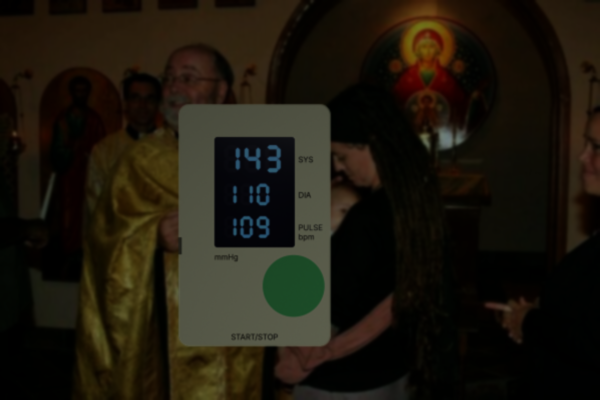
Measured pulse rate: 109 bpm
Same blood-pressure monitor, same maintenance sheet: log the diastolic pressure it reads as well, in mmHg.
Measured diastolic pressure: 110 mmHg
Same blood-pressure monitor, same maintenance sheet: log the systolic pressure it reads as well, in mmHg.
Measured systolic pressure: 143 mmHg
